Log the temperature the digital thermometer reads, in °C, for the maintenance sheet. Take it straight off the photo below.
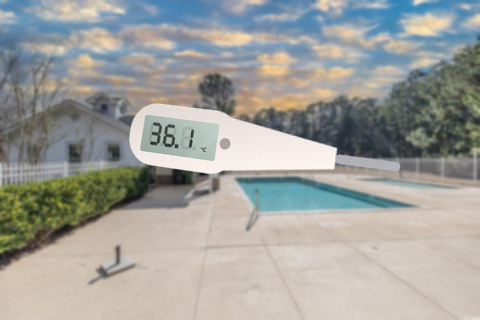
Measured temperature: 36.1 °C
